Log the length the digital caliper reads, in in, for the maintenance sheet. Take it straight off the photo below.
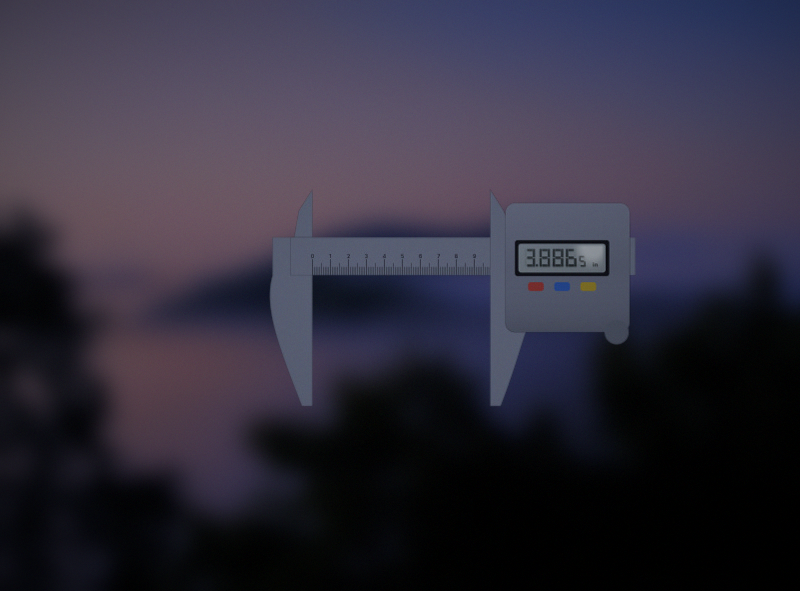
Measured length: 3.8865 in
